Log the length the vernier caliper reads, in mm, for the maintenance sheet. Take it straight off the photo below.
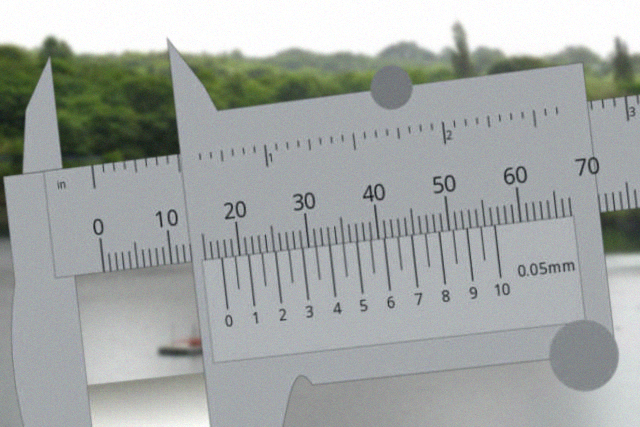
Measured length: 17.4 mm
